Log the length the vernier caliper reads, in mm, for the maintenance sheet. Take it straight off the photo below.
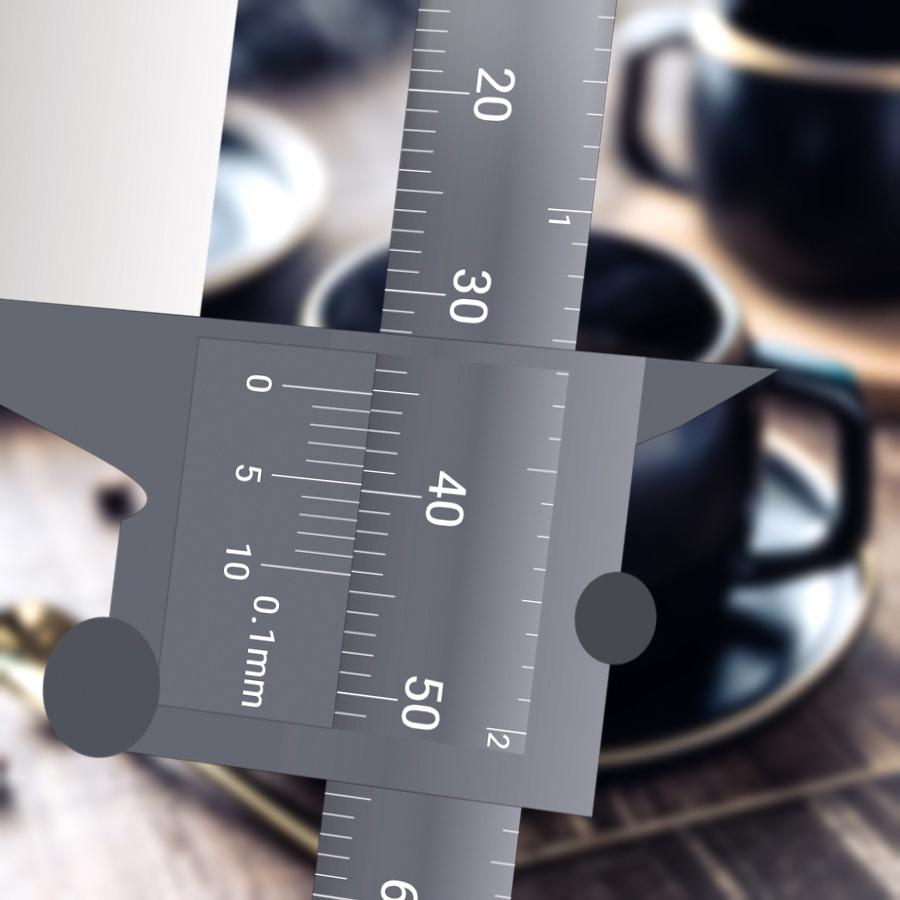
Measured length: 35.2 mm
